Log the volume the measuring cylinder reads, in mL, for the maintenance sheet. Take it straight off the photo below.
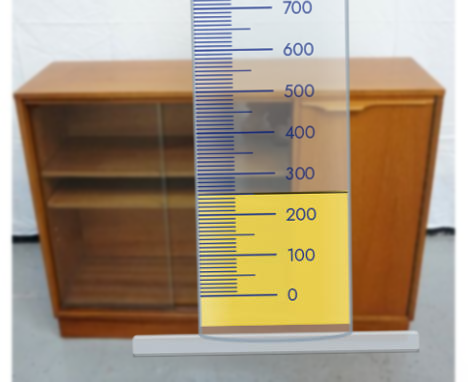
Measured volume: 250 mL
